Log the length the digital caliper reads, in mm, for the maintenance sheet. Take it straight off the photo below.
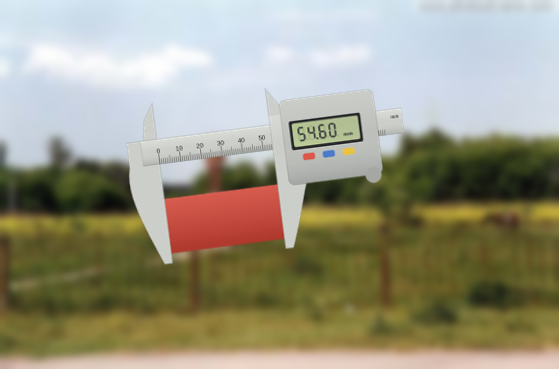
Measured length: 54.60 mm
